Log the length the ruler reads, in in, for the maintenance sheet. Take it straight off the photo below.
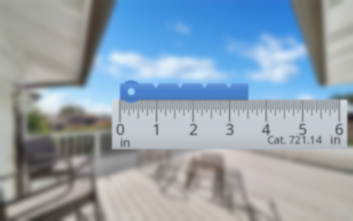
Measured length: 3.5 in
